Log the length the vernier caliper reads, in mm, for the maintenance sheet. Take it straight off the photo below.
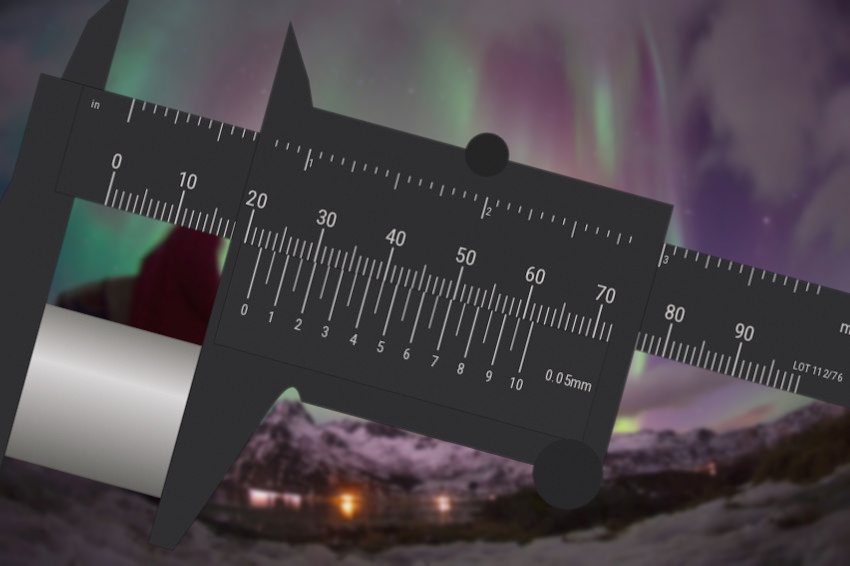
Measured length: 22.4 mm
